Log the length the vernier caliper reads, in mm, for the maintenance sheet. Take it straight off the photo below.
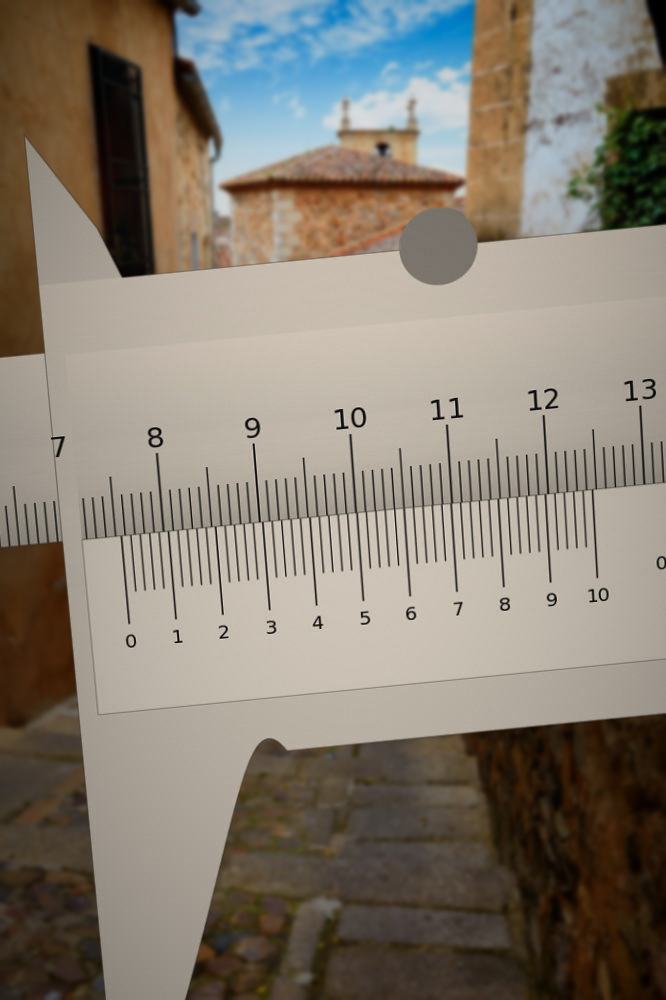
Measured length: 75.6 mm
